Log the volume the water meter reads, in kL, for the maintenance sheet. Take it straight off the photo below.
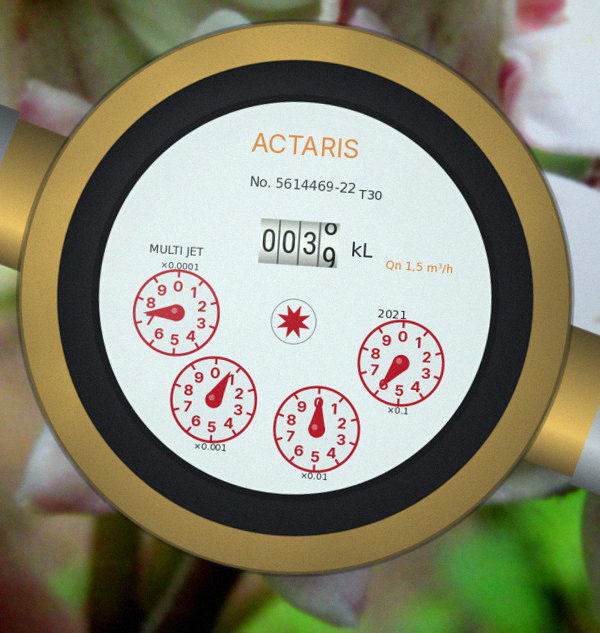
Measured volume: 38.6007 kL
